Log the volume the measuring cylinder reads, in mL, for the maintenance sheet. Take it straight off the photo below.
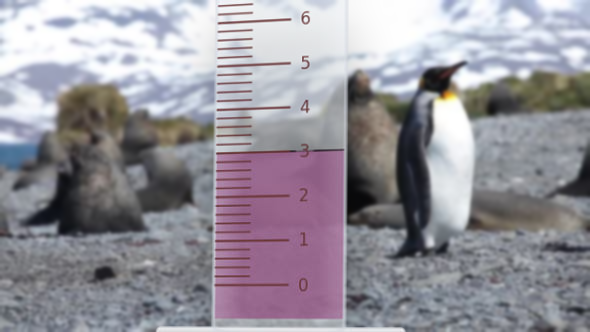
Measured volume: 3 mL
